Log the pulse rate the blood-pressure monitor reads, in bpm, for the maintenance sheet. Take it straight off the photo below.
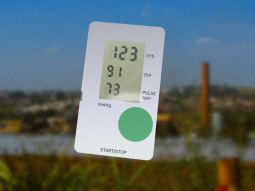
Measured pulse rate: 73 bpm
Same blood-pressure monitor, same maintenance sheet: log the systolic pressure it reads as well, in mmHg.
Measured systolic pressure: 123 mmHg
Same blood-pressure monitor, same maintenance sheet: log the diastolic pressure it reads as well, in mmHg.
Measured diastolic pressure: 91 mmHg
